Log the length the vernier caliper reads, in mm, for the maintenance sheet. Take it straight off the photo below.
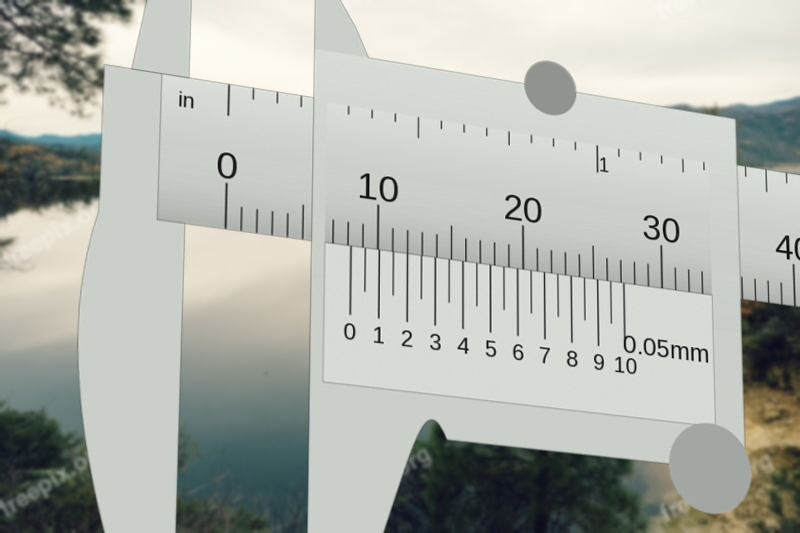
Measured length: 8.2 mm
